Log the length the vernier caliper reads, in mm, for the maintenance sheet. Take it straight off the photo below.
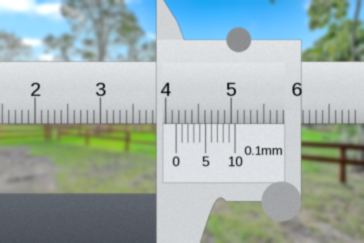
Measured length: 41.6 mm
